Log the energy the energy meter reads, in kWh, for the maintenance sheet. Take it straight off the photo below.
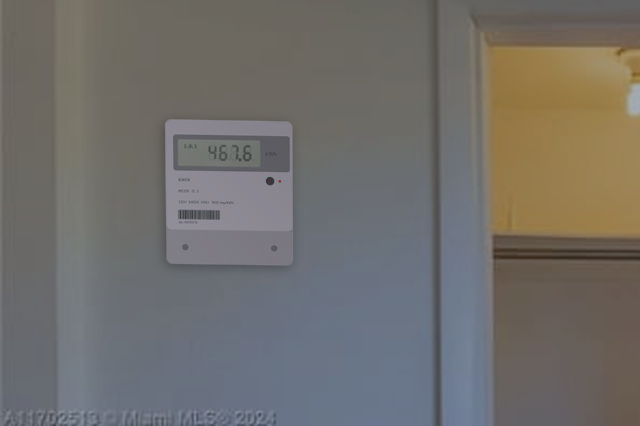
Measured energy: 467.6 kWh
